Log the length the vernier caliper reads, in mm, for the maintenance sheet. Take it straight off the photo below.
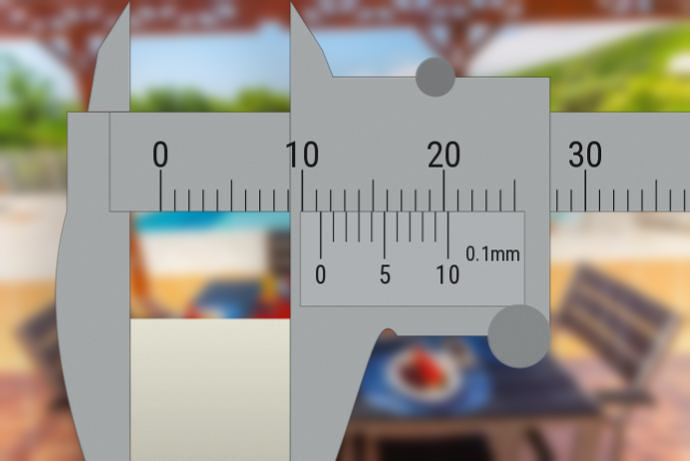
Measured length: 11.3 mm
